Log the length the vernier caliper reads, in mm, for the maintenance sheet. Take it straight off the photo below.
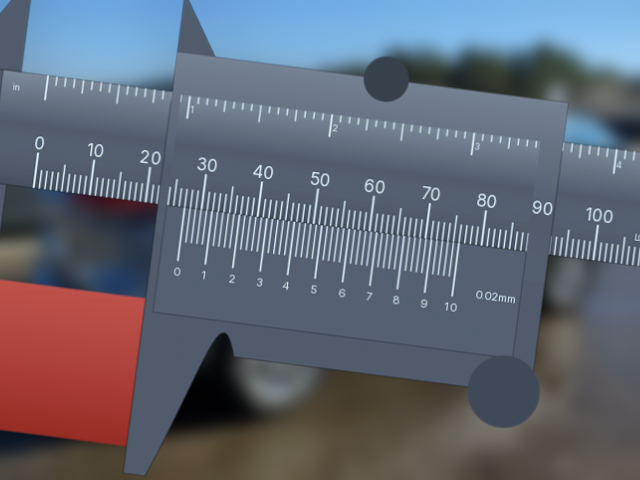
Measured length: 27.0 mm
